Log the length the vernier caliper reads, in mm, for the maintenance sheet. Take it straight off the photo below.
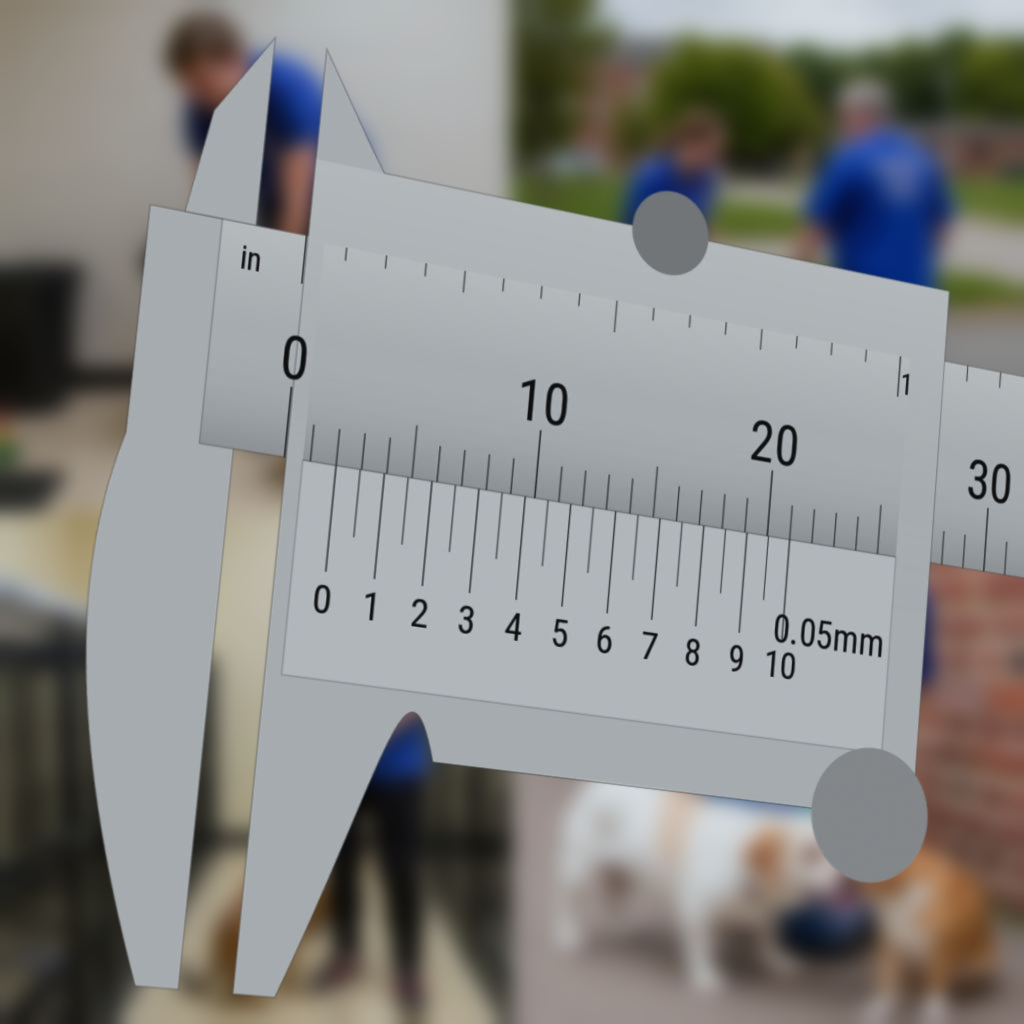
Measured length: 2.0 mm
